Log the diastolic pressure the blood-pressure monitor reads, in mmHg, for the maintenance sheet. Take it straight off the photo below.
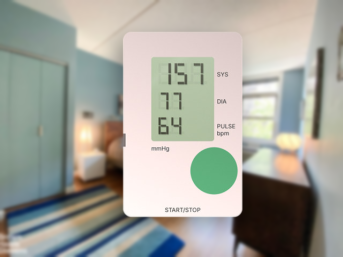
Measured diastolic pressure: 77 mmHg
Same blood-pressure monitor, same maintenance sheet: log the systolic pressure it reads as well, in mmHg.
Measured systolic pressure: 157 mmHg
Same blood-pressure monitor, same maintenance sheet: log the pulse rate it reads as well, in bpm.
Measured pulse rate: 64 bpm
